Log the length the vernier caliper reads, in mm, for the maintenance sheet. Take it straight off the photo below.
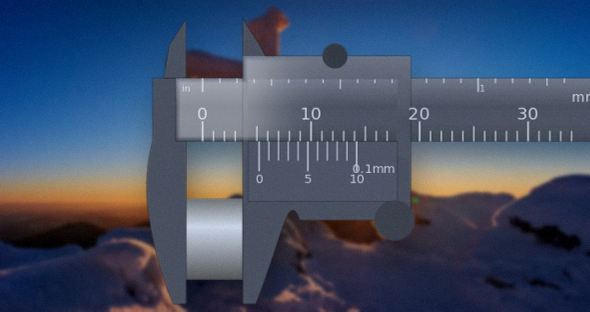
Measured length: 5.2 mm
